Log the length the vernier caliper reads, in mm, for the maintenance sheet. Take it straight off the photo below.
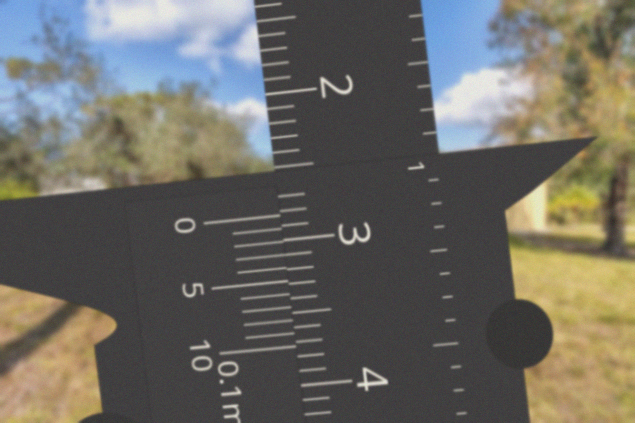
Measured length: 28.3 mm
